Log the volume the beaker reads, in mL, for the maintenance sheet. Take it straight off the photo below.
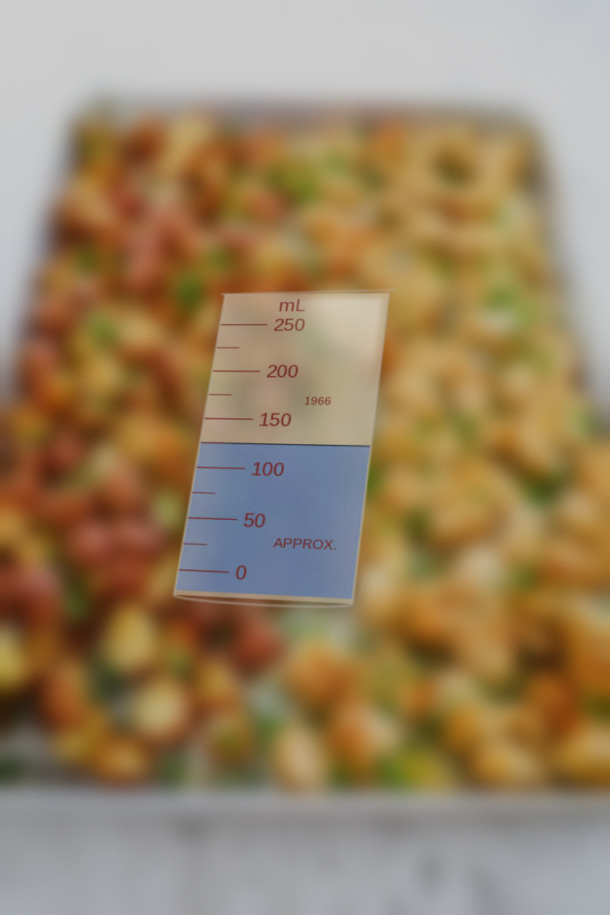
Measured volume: 125 mL
